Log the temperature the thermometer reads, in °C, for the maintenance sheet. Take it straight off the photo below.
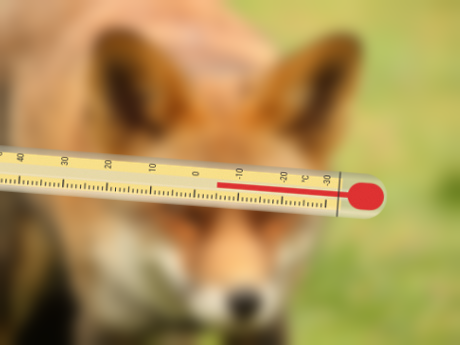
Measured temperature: -5 °C
